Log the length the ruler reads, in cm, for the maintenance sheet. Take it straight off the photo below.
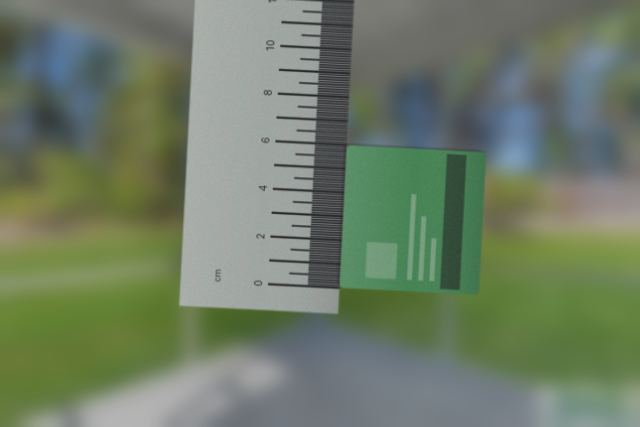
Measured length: 6 cm
